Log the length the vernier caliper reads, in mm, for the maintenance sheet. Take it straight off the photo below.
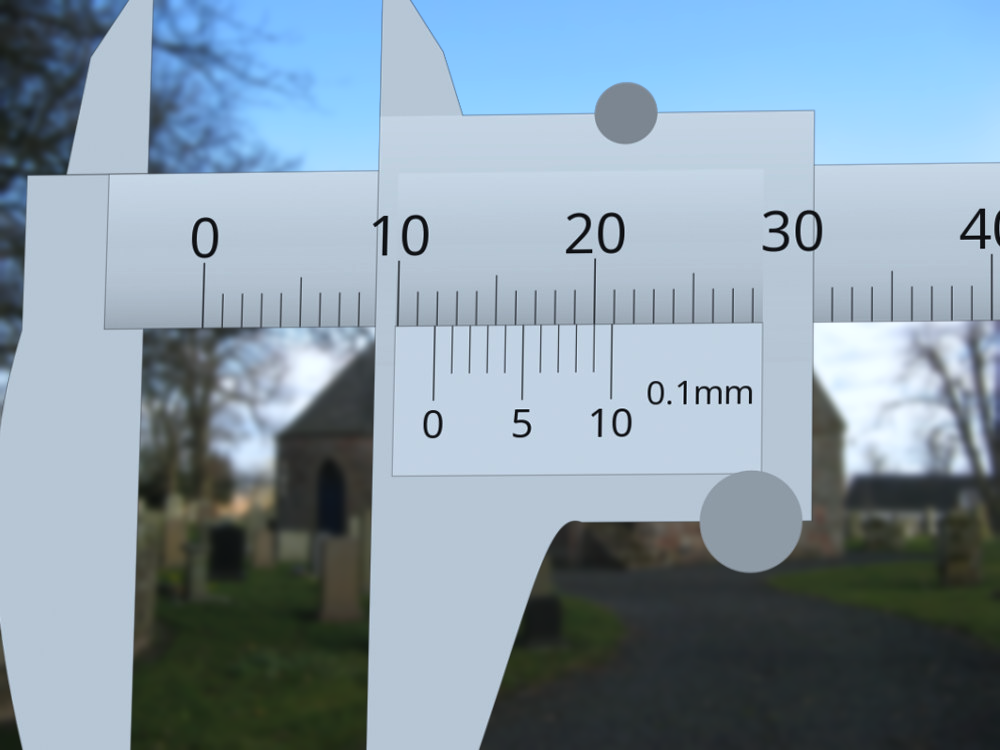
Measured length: 11.9 mm
